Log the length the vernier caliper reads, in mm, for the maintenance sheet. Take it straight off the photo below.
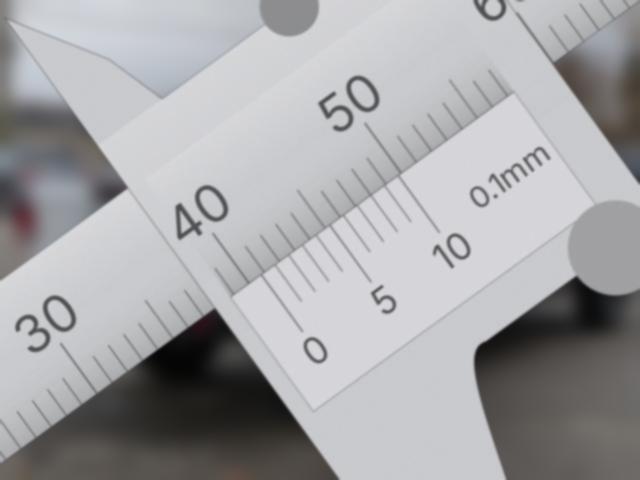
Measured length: 40.8 mm
